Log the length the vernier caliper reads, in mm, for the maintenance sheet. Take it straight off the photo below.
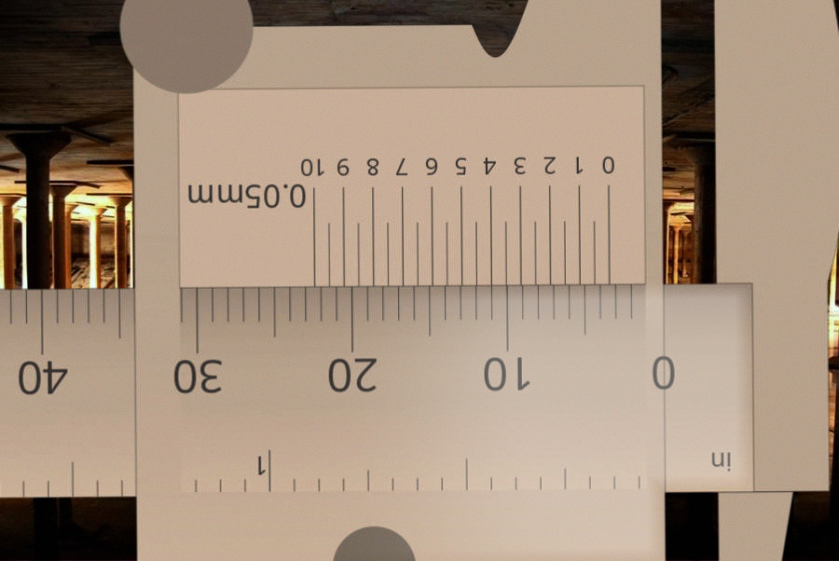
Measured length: 3.4 mm
